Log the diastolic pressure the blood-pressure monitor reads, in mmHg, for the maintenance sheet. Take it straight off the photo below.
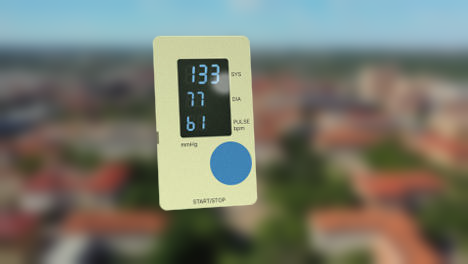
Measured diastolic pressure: 77 mmHg
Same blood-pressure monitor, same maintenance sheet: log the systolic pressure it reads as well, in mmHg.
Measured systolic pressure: 133 mmHg
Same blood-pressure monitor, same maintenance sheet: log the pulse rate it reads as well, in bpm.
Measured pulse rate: 61 bpm
